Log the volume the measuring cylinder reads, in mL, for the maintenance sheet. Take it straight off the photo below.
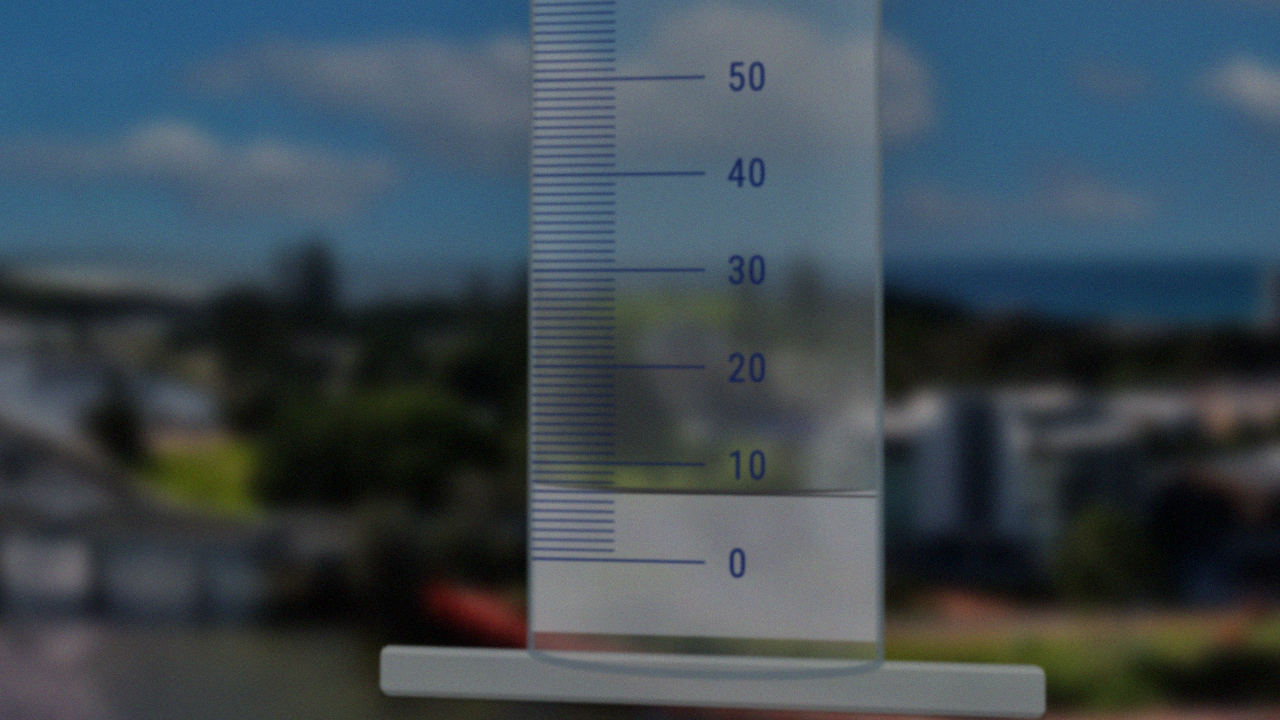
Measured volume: 7 mL
